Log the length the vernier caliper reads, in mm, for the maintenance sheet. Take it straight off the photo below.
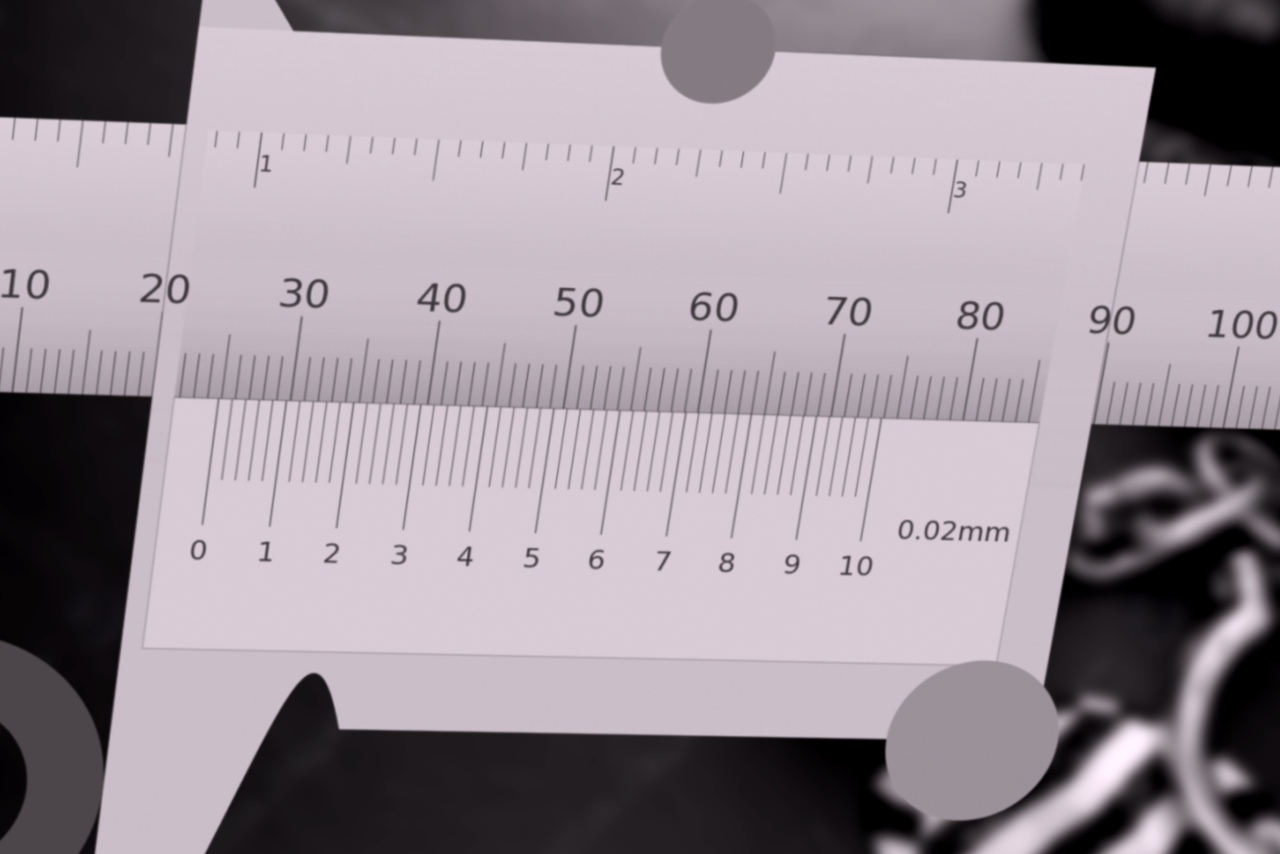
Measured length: 24.8 mm
